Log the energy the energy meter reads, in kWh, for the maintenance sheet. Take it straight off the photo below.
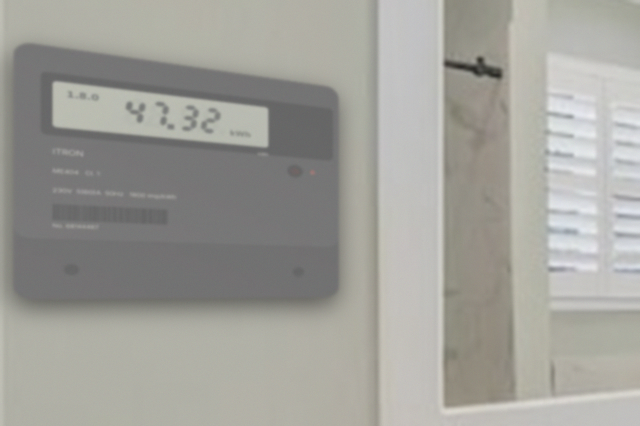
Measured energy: 47.32 kWh
